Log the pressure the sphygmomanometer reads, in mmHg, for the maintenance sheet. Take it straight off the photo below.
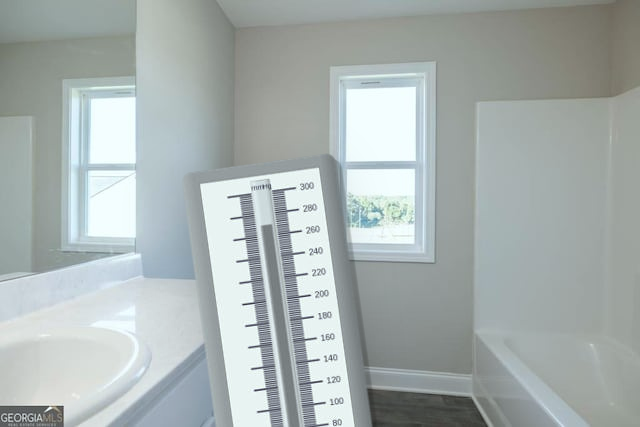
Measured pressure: 270 mmHg
